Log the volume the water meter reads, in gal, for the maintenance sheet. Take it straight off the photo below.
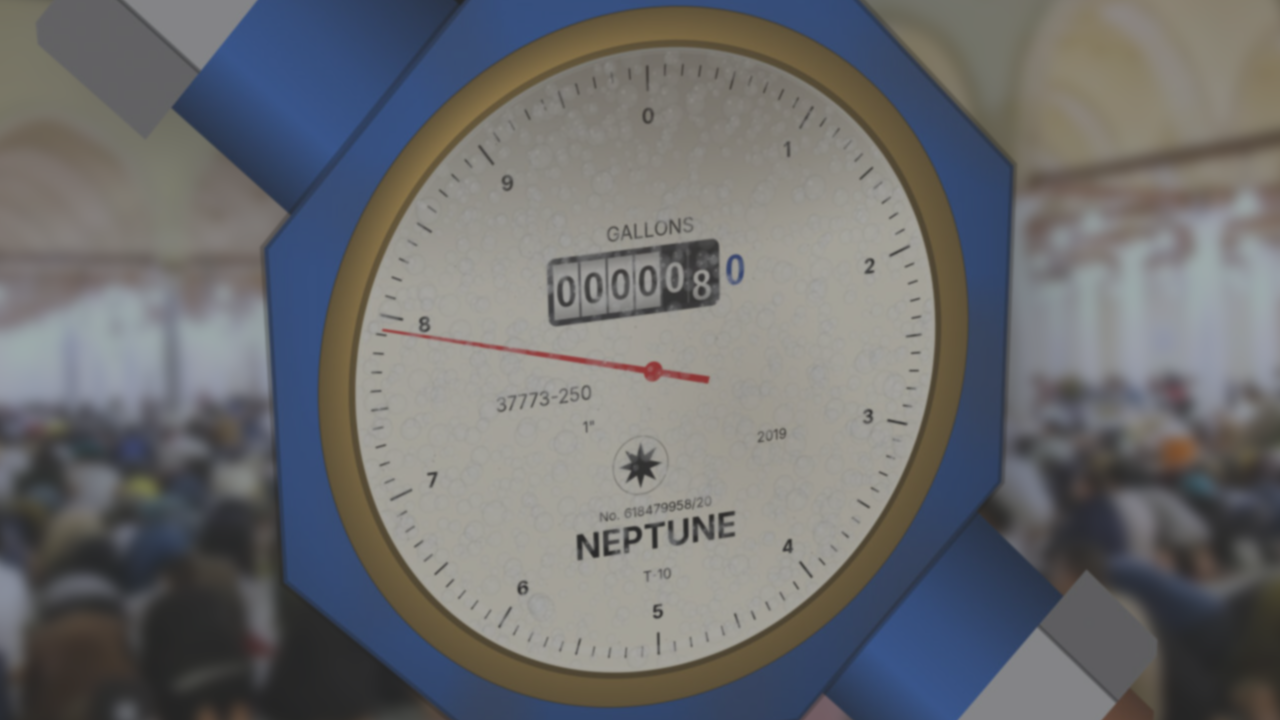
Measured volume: 77.9 gal
